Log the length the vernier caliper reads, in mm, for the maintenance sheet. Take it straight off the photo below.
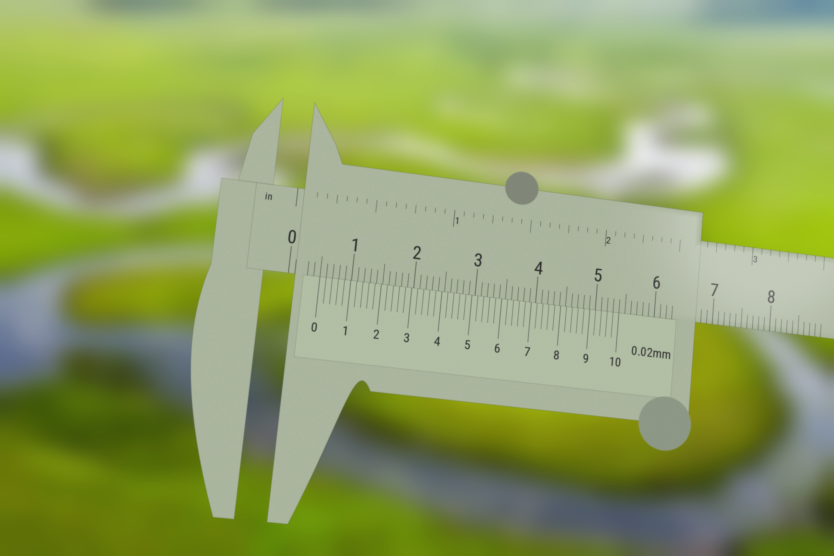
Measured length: 5.0 mm
